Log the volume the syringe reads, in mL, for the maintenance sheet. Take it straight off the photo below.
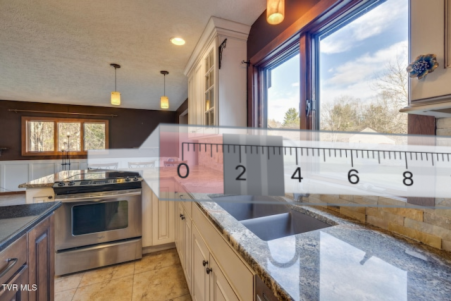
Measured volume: 1.4 mL
